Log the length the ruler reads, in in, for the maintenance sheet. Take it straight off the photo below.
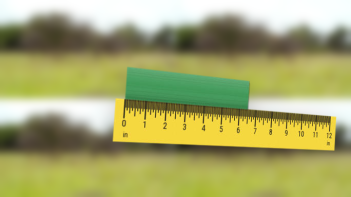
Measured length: 6.5 in
